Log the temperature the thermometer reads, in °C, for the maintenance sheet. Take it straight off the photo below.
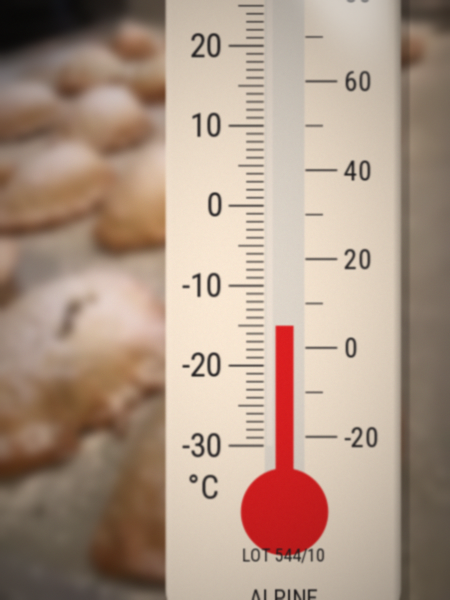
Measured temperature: -15 °C
